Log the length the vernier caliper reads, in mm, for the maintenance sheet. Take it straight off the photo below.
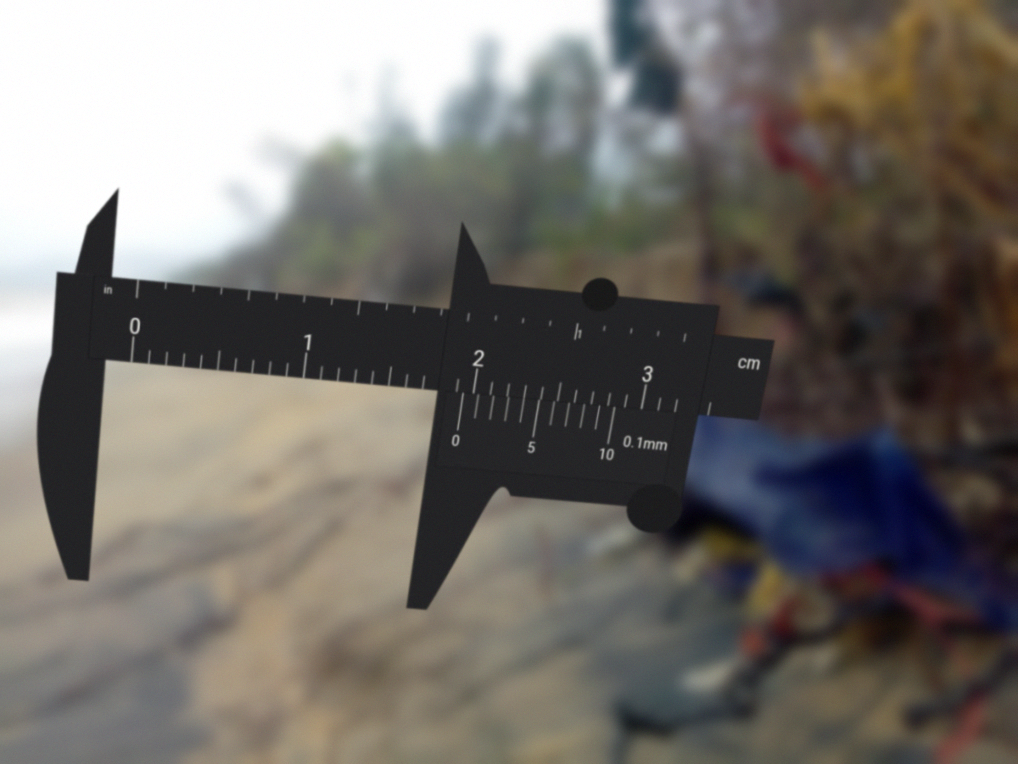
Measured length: 19.4 mm
